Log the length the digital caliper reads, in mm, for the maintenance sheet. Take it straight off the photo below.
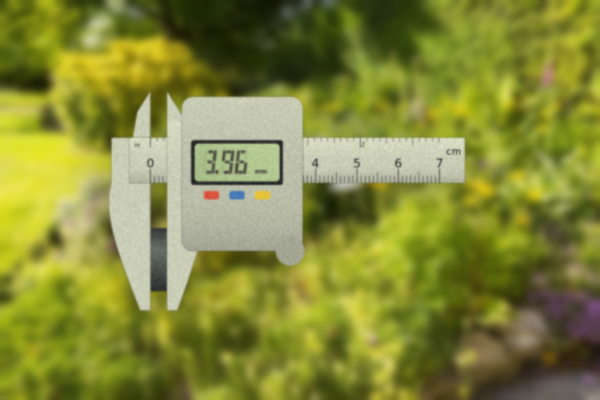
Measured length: 3.96 mm
